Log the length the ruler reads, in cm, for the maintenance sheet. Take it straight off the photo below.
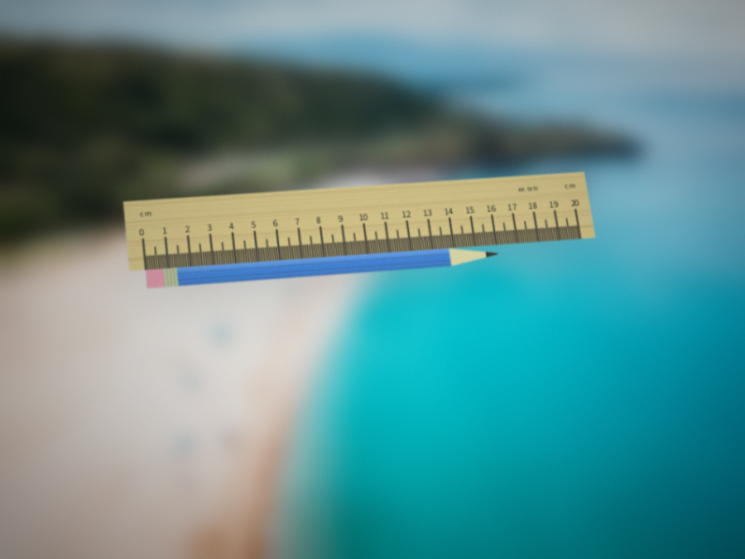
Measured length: 16 cm
